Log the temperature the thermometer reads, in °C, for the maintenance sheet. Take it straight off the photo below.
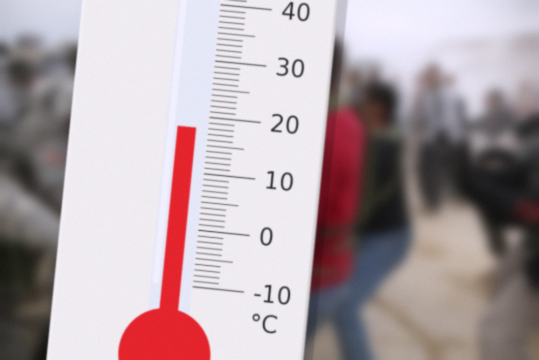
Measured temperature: 18 °C
